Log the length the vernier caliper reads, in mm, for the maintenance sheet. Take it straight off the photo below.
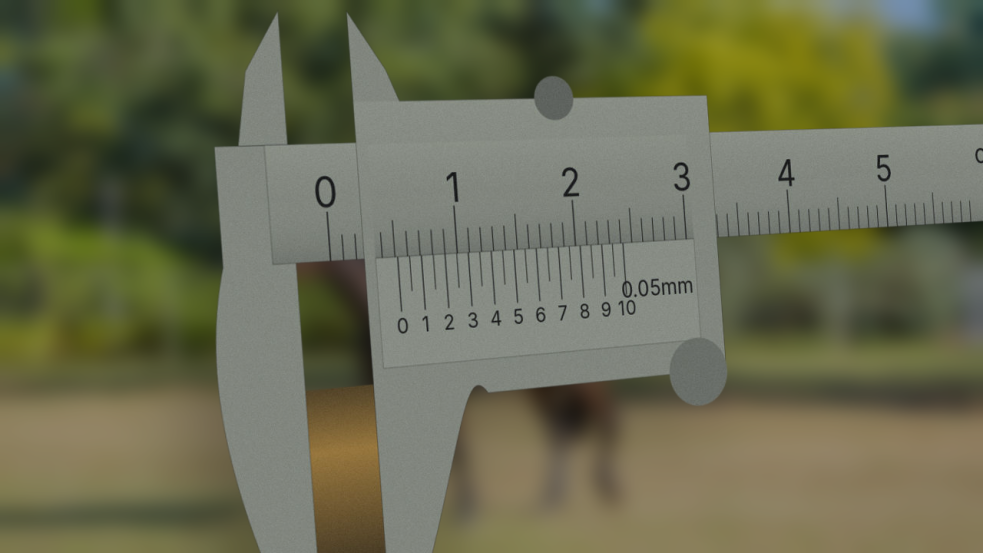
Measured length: 5.2 mm
